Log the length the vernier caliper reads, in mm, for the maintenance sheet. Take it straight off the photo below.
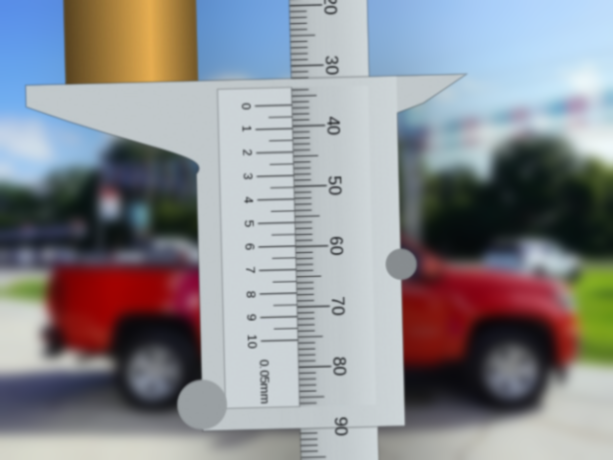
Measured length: 36.5 mm
